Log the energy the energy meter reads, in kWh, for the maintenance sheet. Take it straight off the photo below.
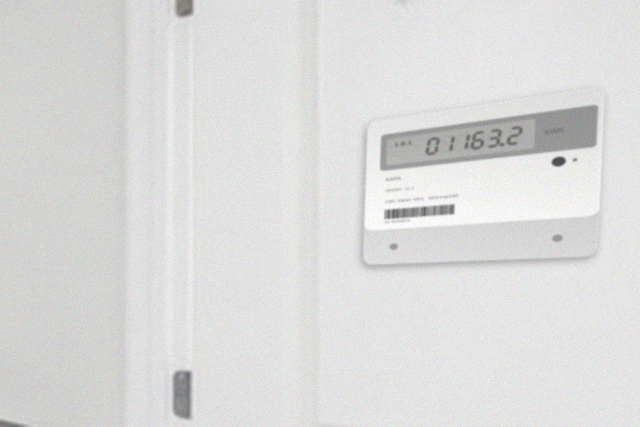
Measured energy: 1163.2 kWh
